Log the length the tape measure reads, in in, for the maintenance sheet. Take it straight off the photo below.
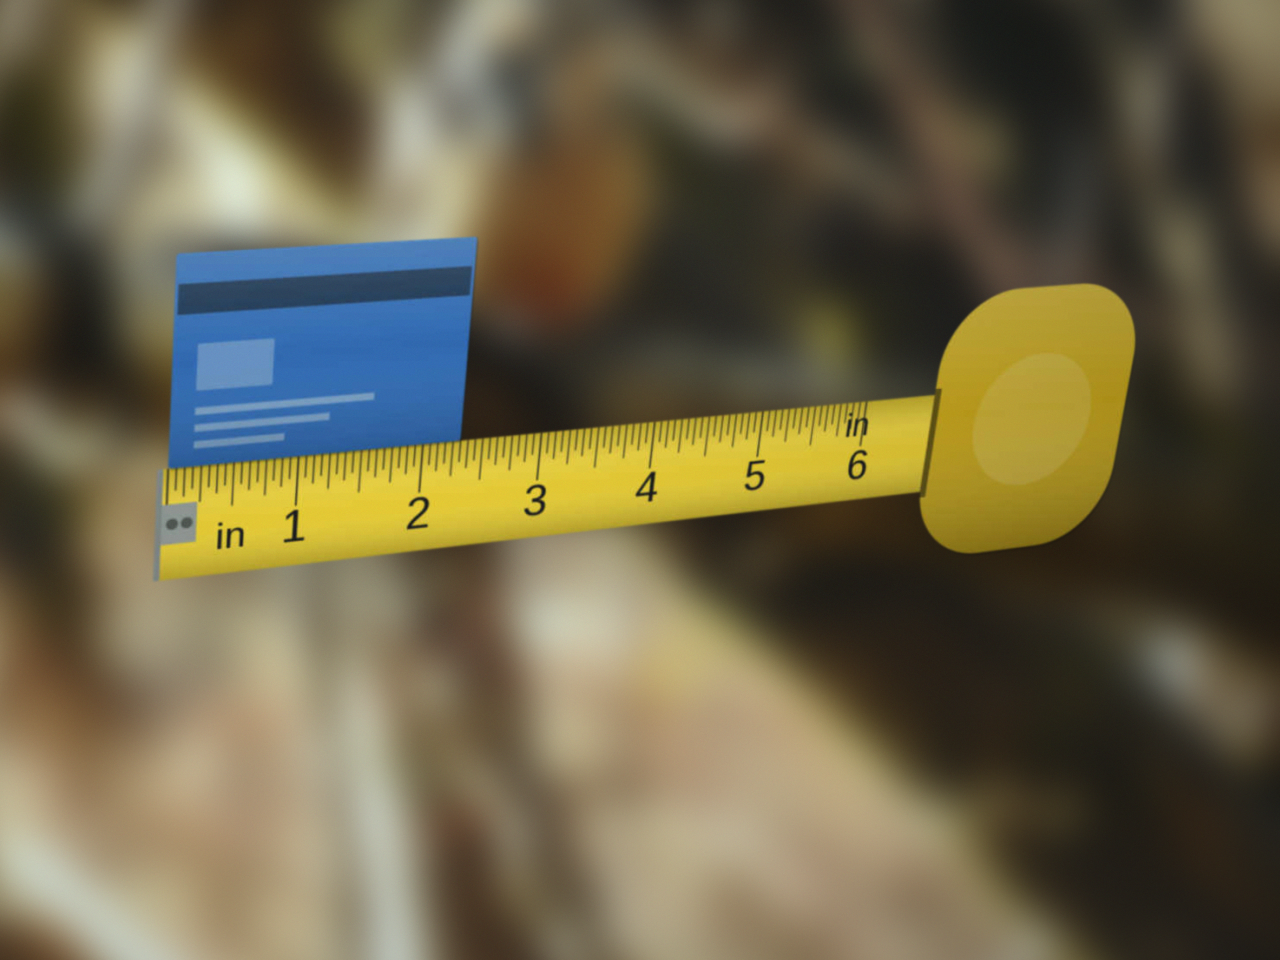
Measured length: 2.3125 in
